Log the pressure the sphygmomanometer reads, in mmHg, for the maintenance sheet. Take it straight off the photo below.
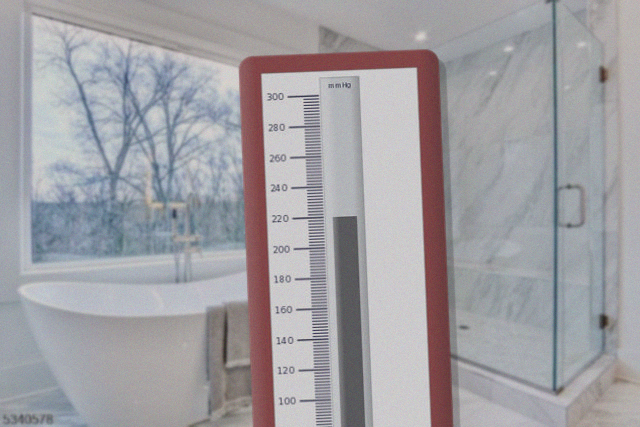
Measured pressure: 220 mmHg
